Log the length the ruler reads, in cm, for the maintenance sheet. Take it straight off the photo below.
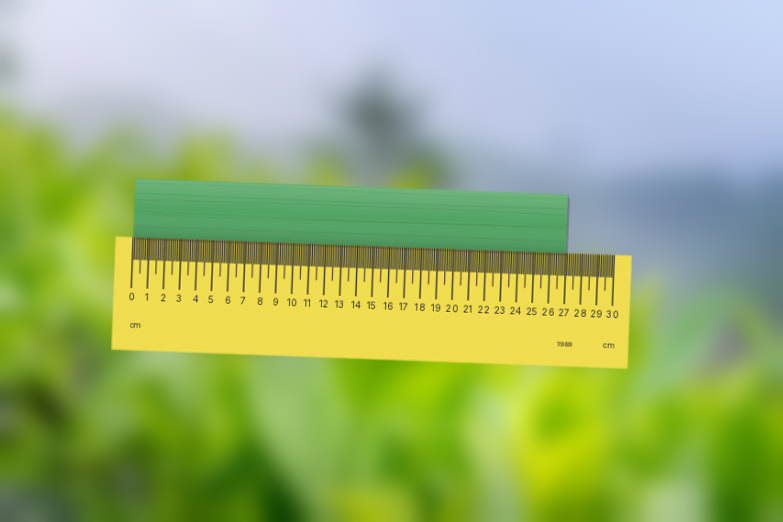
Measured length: 27 cm
